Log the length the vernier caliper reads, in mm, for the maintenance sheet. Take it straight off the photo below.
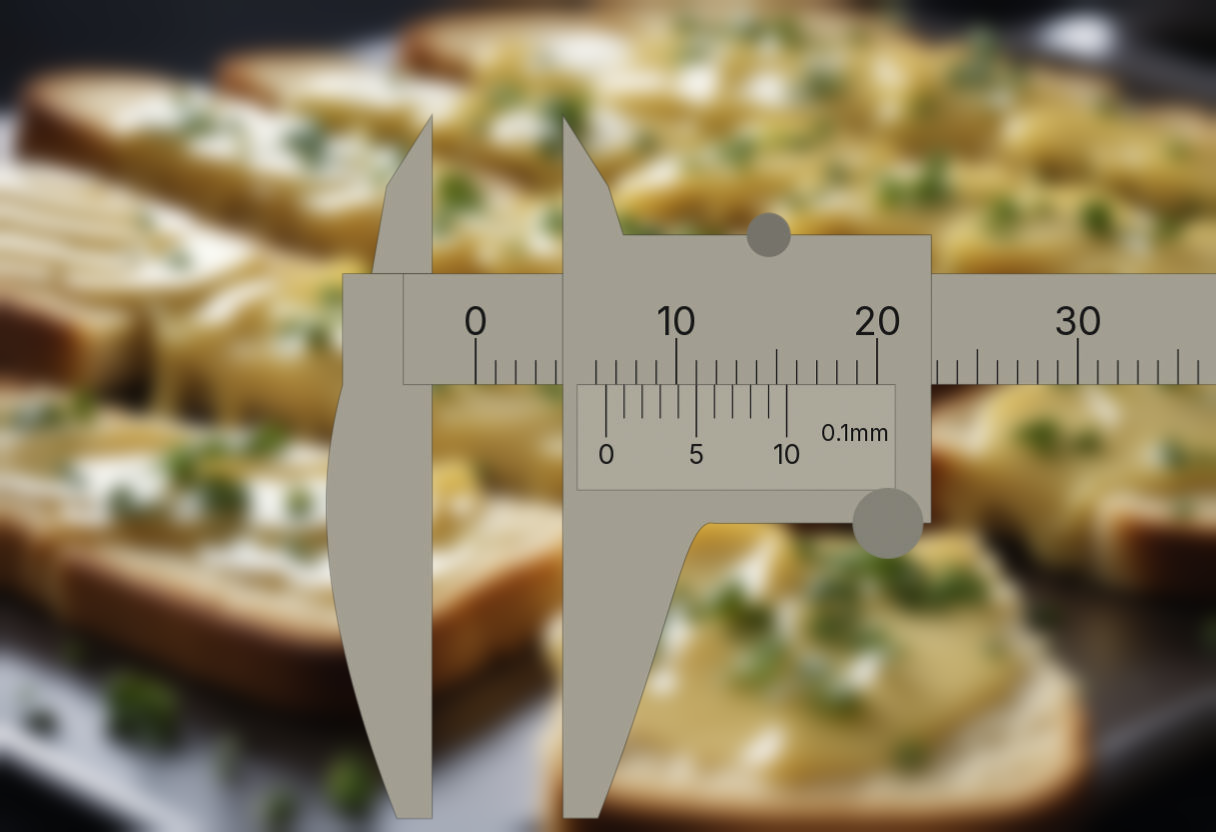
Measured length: 6.5 mm
